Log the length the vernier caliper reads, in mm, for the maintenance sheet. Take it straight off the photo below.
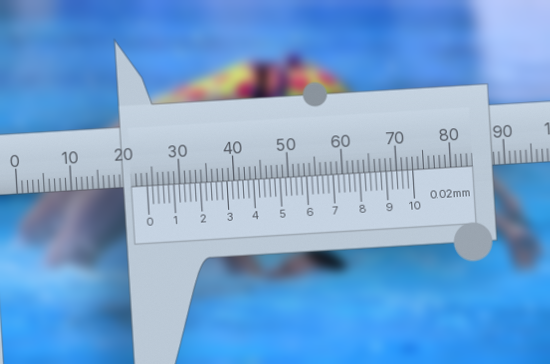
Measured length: 24.0 mm
